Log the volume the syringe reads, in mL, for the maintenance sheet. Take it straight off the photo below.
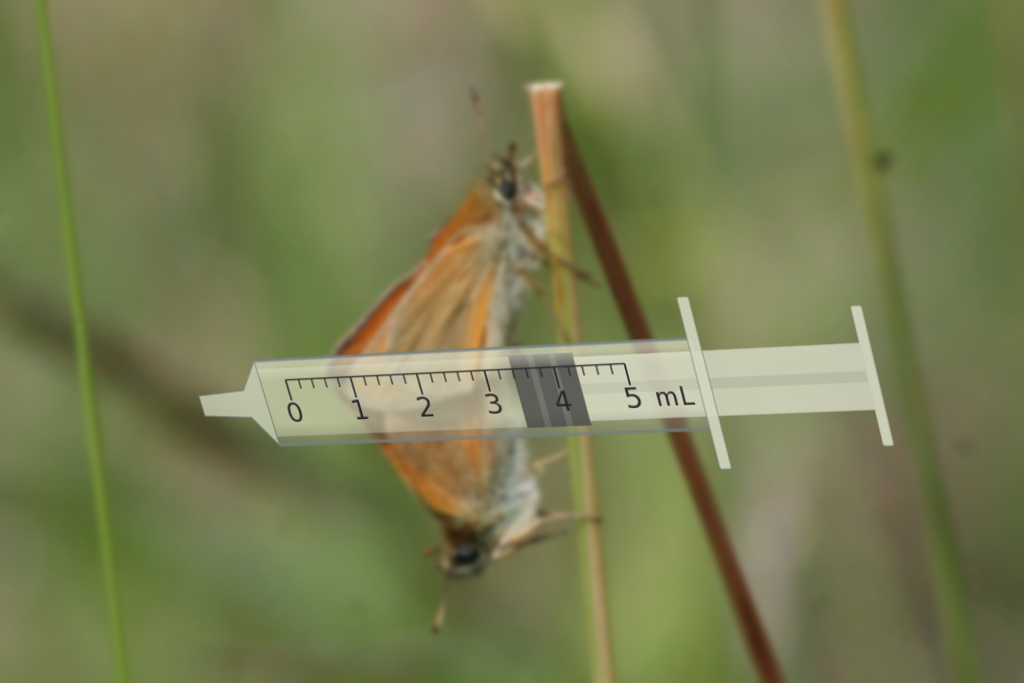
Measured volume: 3.4 mL
